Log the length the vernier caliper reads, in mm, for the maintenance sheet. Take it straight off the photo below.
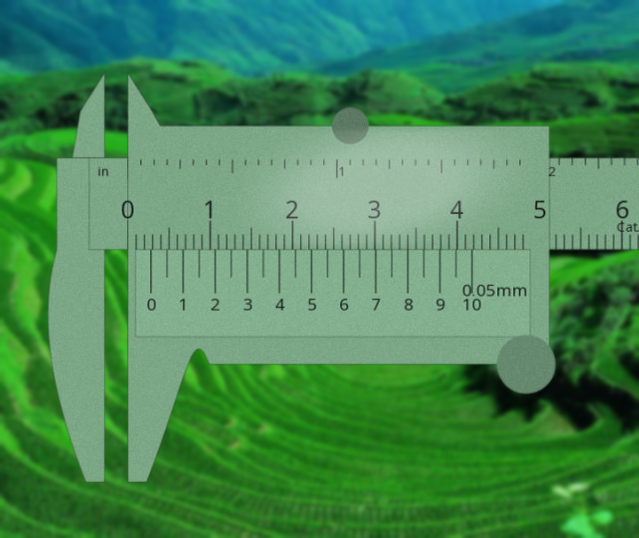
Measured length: 2.8 mm
